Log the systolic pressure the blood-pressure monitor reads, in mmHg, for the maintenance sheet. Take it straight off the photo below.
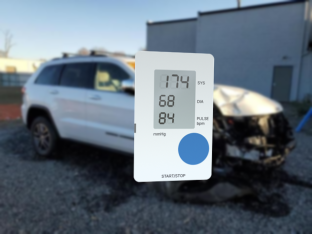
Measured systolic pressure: 174 mmHg
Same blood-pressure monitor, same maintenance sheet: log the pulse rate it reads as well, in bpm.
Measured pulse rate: 84 bpm
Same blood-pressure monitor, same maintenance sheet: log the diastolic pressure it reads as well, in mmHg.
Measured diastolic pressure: 68 mmHg
